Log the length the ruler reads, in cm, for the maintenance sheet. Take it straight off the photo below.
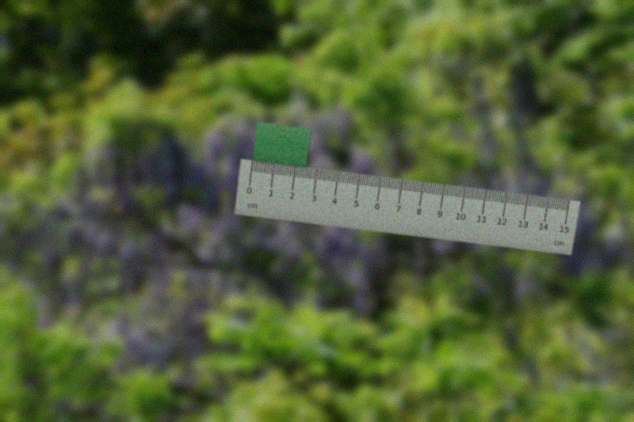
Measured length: 2.5 cm
